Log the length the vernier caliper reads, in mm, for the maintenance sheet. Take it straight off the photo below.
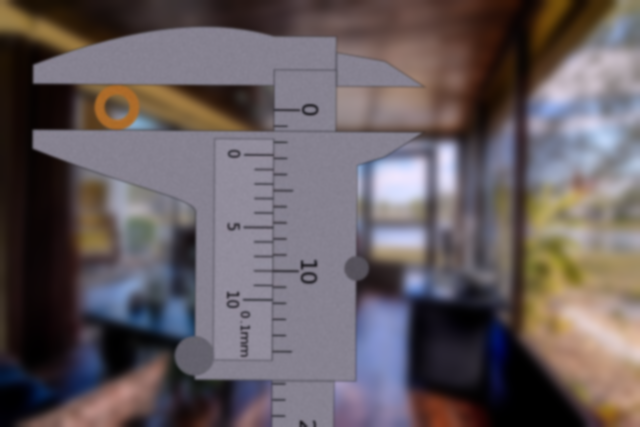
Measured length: 2.8 mm
